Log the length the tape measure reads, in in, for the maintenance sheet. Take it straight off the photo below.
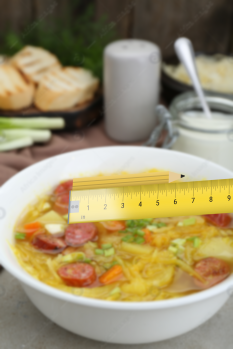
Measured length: 6.5 in
